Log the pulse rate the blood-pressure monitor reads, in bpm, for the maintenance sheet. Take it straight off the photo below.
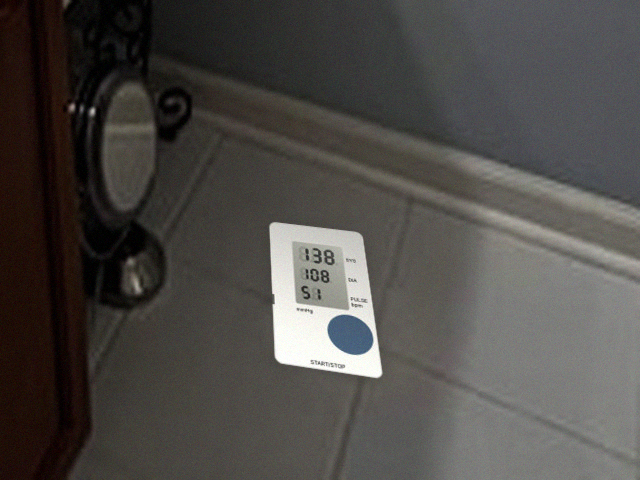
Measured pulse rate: 51 bpm
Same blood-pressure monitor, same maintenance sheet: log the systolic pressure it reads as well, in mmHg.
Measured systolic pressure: 138 mmHg
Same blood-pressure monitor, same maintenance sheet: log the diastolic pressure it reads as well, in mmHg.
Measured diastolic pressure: 108 mmHg
